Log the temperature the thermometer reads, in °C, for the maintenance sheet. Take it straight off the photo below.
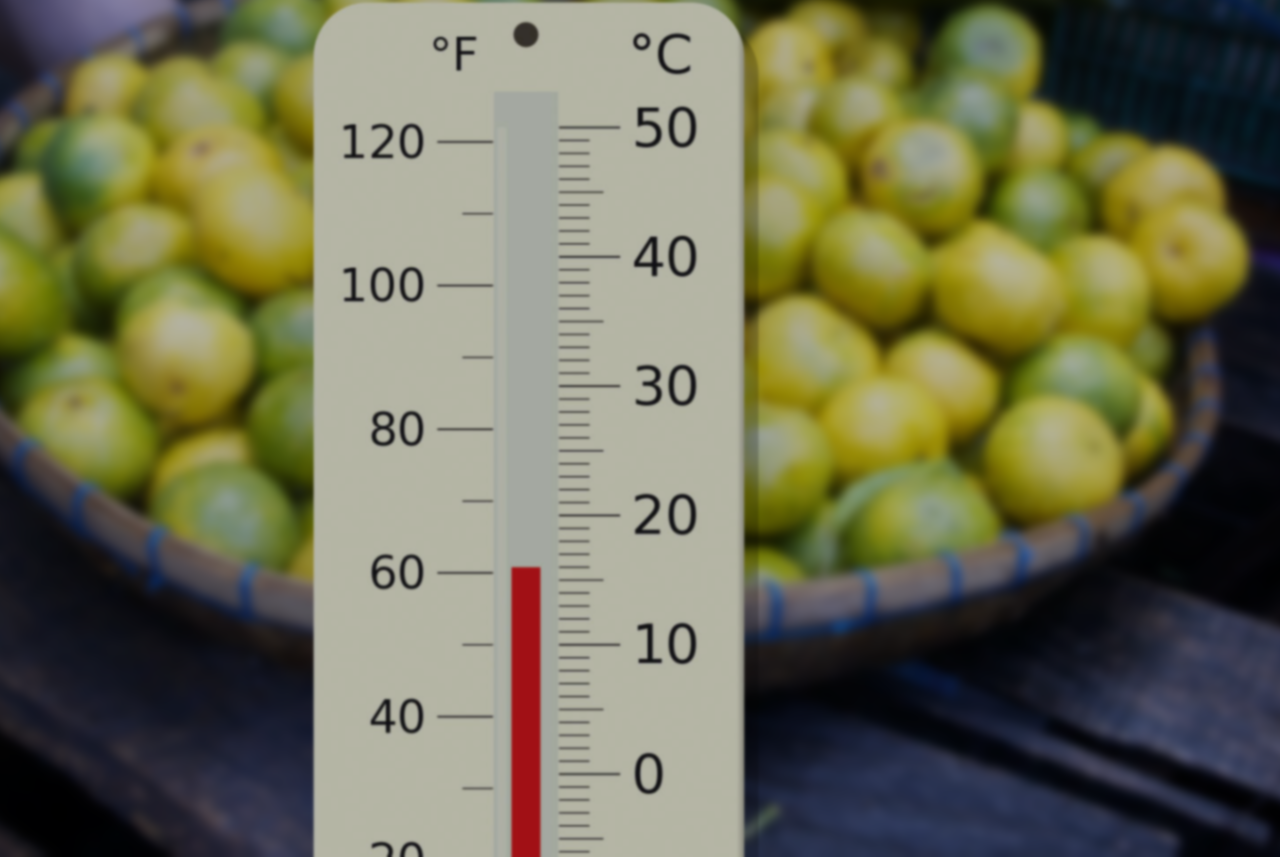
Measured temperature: 16 °C
